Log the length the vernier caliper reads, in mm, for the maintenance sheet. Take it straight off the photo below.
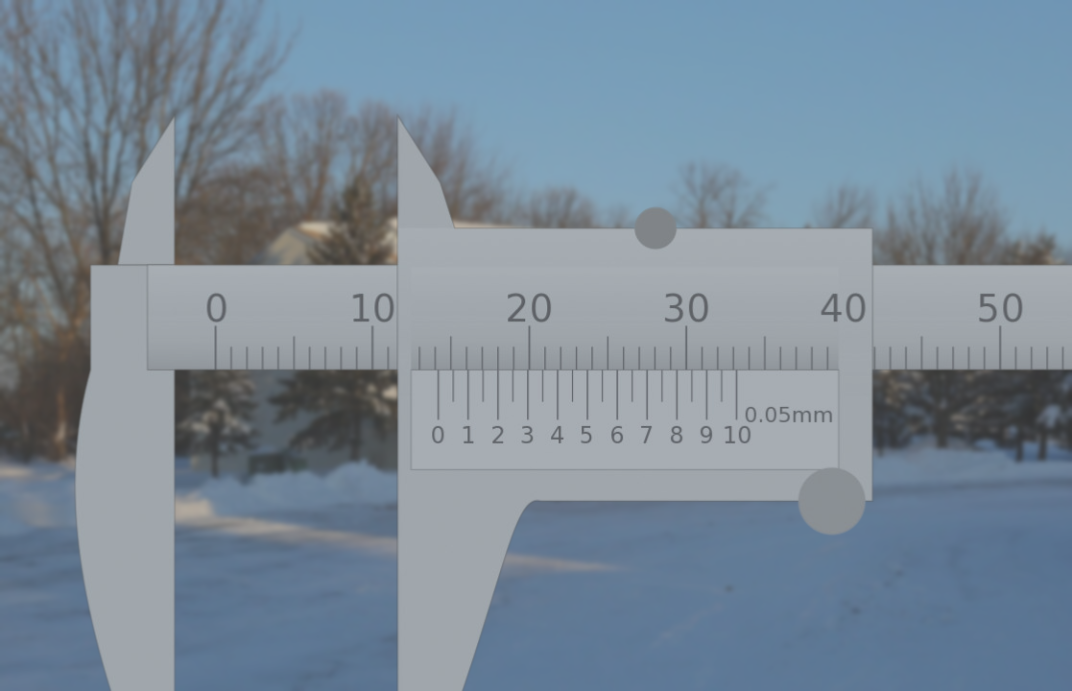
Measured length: 14.2 mm
